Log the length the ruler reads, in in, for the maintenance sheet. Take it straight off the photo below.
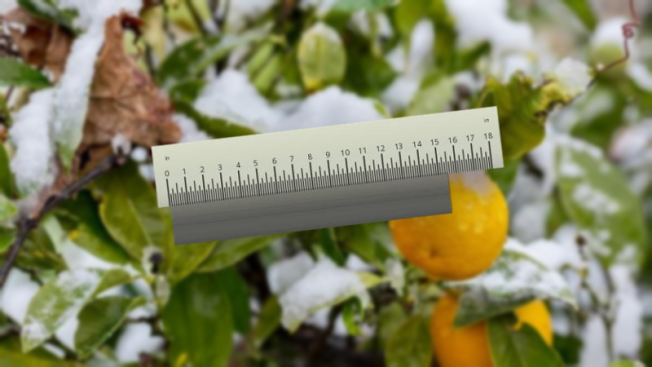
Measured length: 15.5 in
